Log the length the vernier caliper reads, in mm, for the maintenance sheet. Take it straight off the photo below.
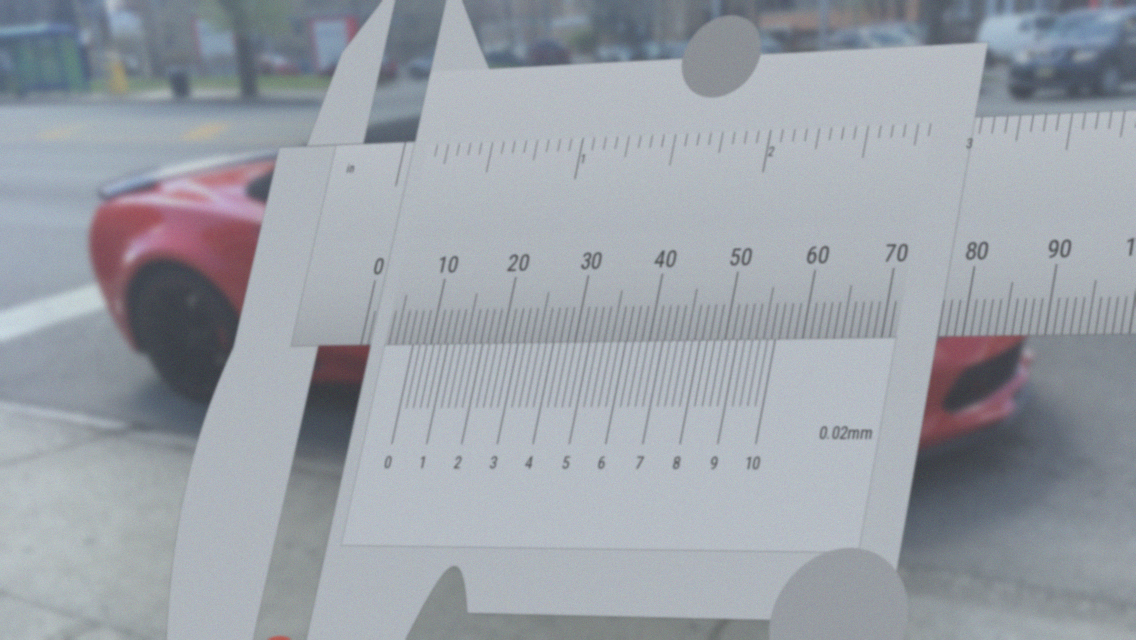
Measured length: 7.5 mm
